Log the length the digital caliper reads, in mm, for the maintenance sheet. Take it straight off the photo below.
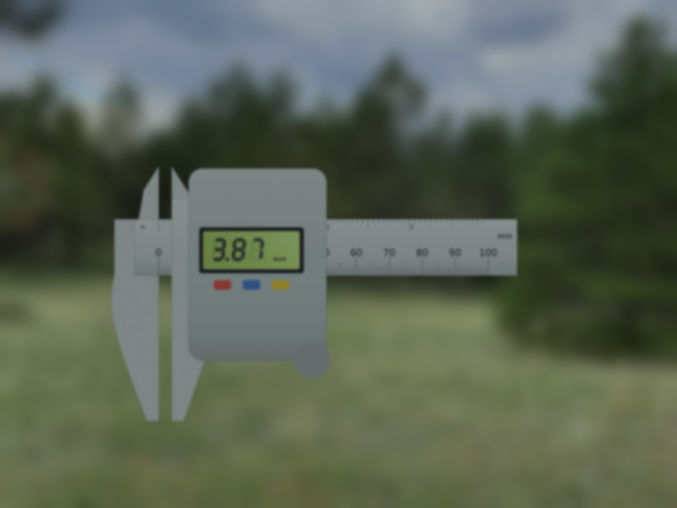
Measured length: 3.87 mm
